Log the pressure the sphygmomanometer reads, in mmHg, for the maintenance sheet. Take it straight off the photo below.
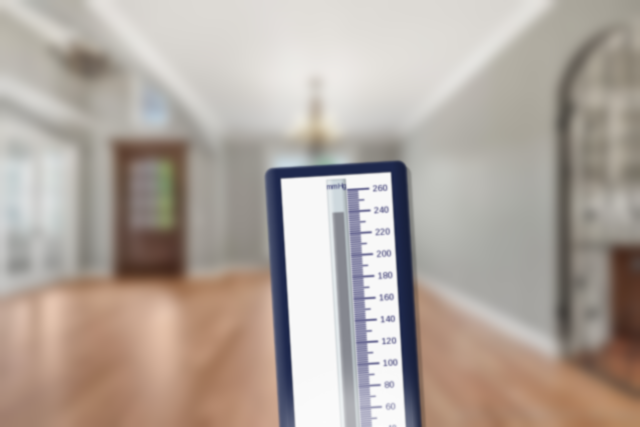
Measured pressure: 240 mmHg
